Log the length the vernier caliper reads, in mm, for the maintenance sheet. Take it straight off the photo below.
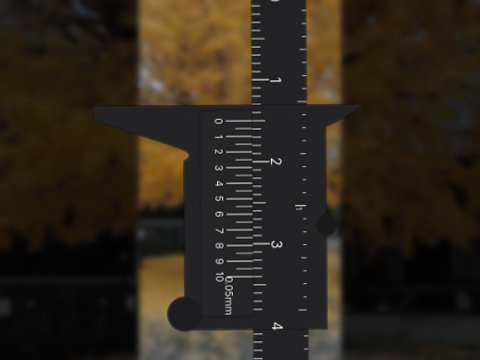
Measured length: 15.0 mm
